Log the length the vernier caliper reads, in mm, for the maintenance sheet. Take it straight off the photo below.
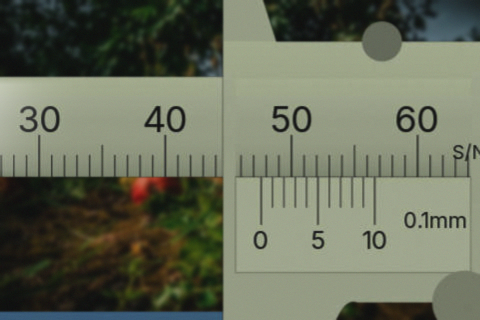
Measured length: 47.6 mm
